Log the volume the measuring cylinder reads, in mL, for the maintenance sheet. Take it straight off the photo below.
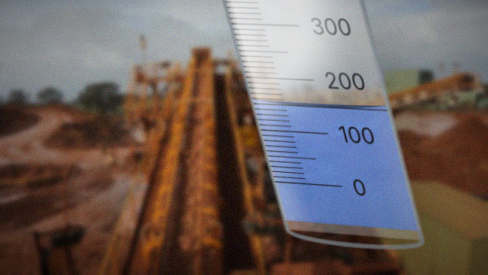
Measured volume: 150 mL
